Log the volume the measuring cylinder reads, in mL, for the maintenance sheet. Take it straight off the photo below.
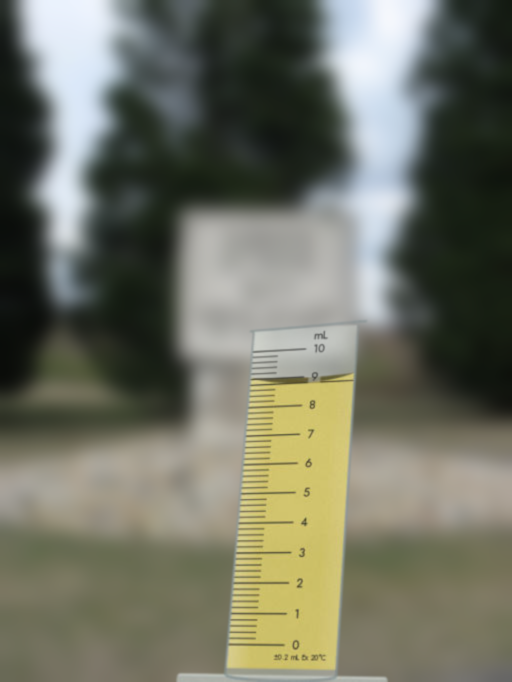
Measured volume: 8.8 mL
